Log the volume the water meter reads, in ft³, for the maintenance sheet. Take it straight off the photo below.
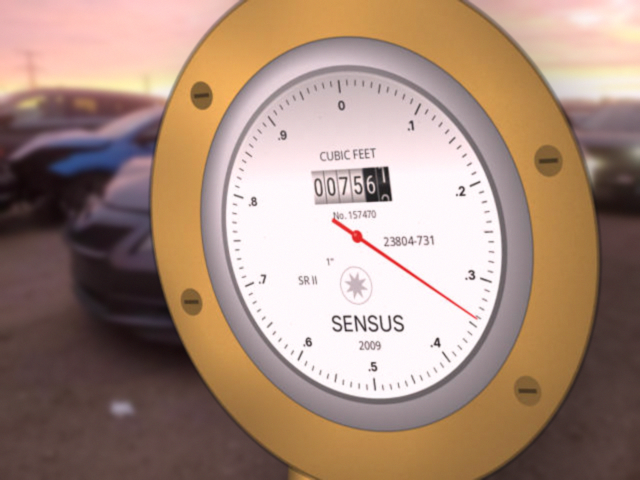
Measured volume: 7561.34 ft³
